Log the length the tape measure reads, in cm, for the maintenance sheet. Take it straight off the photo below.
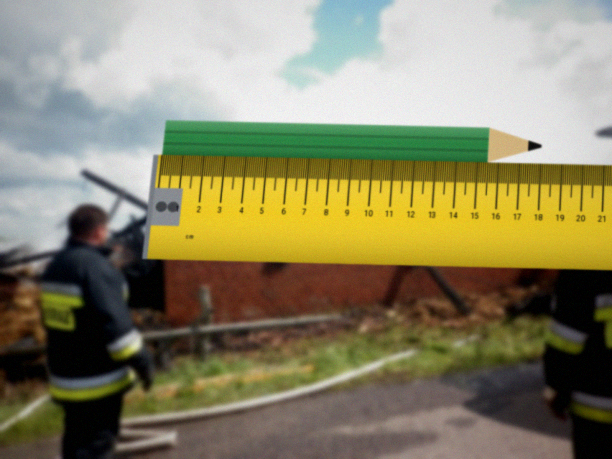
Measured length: 18 cm
